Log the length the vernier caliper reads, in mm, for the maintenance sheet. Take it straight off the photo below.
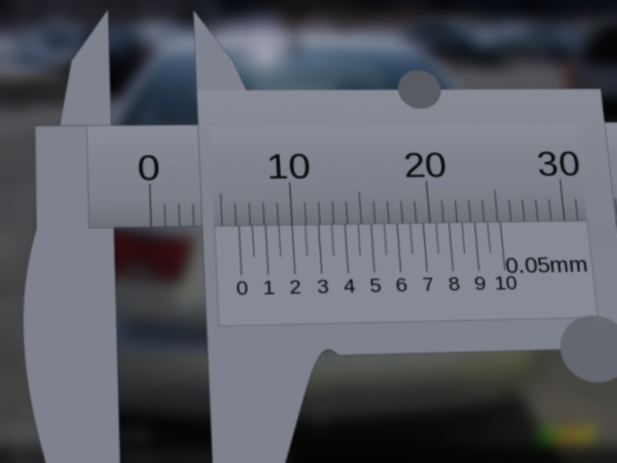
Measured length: 6.2 mm
